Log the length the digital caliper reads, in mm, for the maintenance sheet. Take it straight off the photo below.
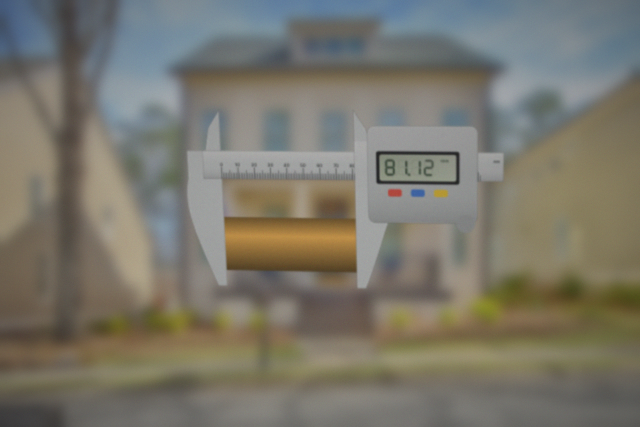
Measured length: 81.12 mm
